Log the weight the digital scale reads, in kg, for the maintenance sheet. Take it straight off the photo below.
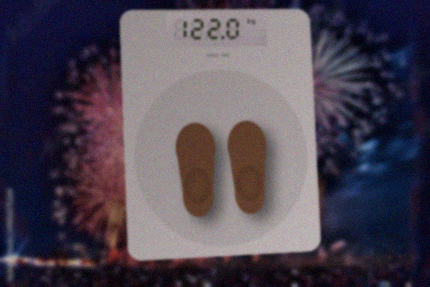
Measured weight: 122.0 kg
